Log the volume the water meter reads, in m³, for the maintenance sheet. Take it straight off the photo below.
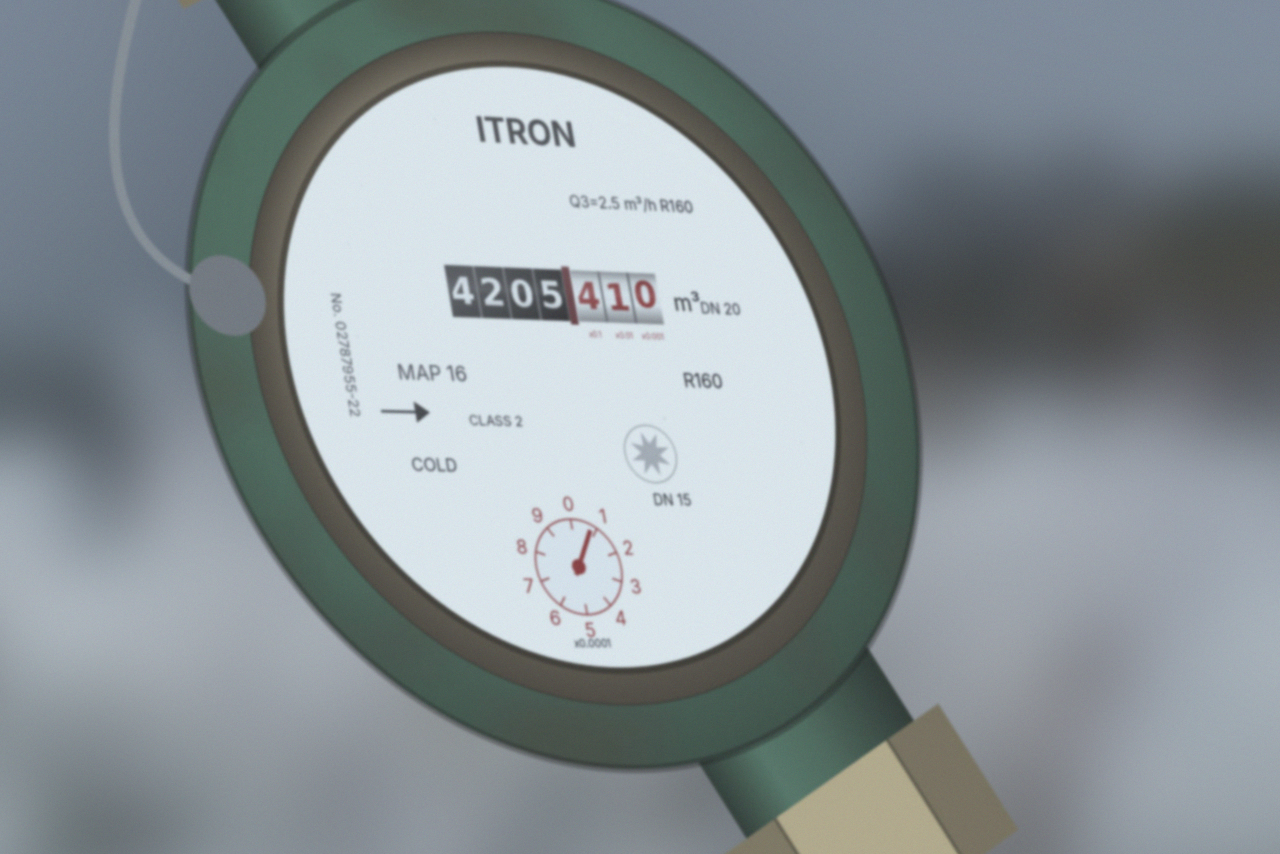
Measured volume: 4205.4100 m³
